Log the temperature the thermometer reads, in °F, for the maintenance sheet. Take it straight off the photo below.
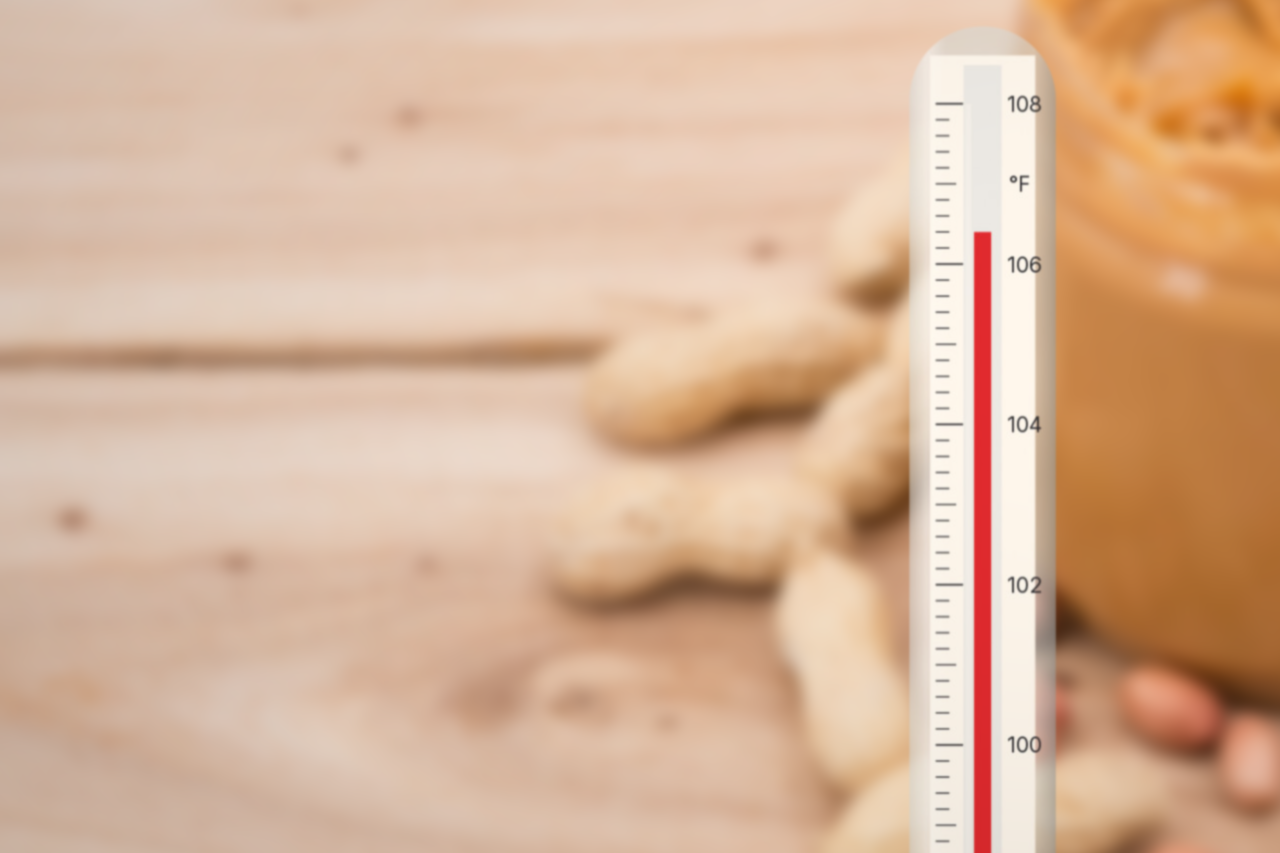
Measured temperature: 106.4 °F
